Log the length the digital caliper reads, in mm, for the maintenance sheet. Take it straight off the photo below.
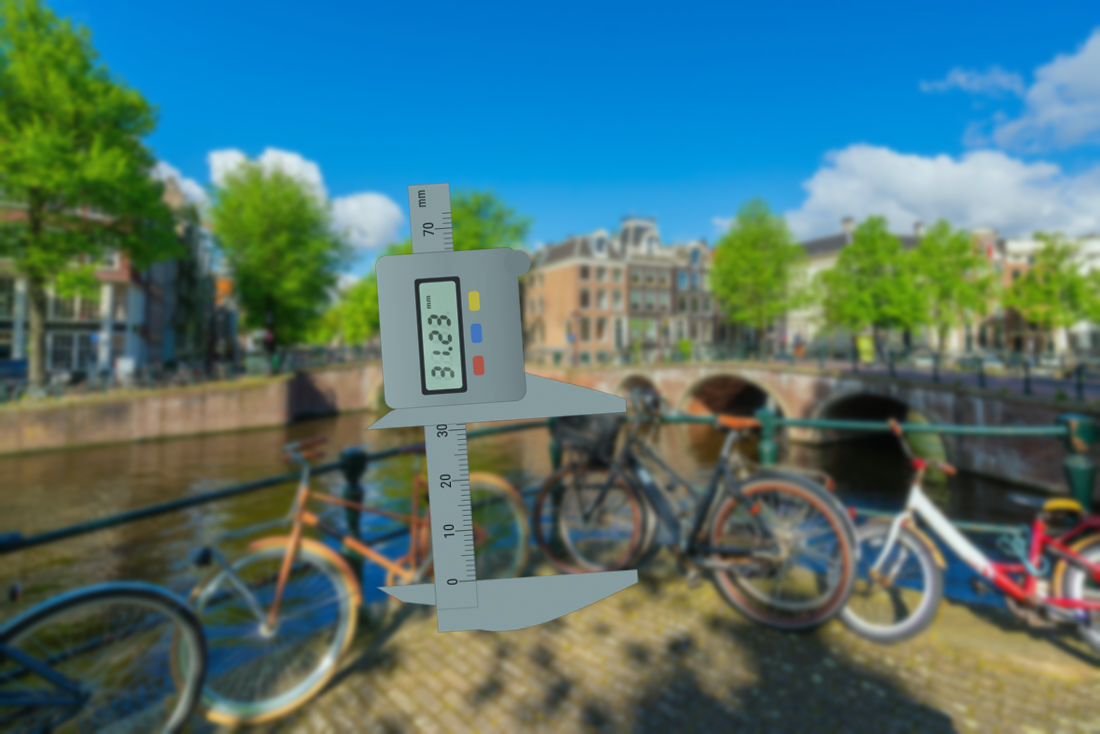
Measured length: 31.23 mm
